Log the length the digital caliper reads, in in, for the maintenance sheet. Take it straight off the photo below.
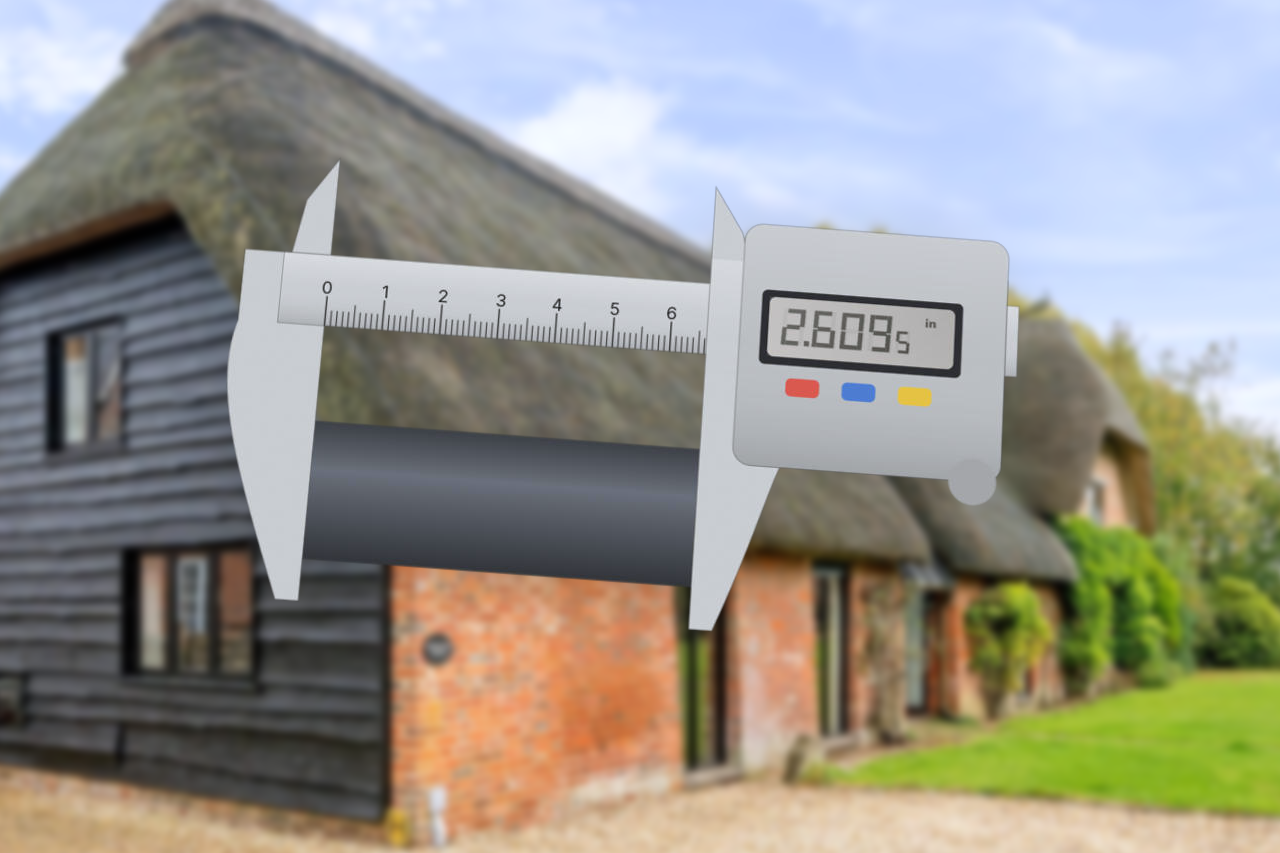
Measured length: 2.6095 in
